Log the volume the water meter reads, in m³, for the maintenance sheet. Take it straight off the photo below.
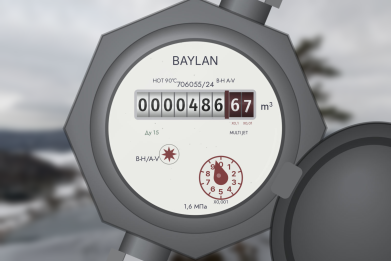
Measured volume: 486.669 m³
